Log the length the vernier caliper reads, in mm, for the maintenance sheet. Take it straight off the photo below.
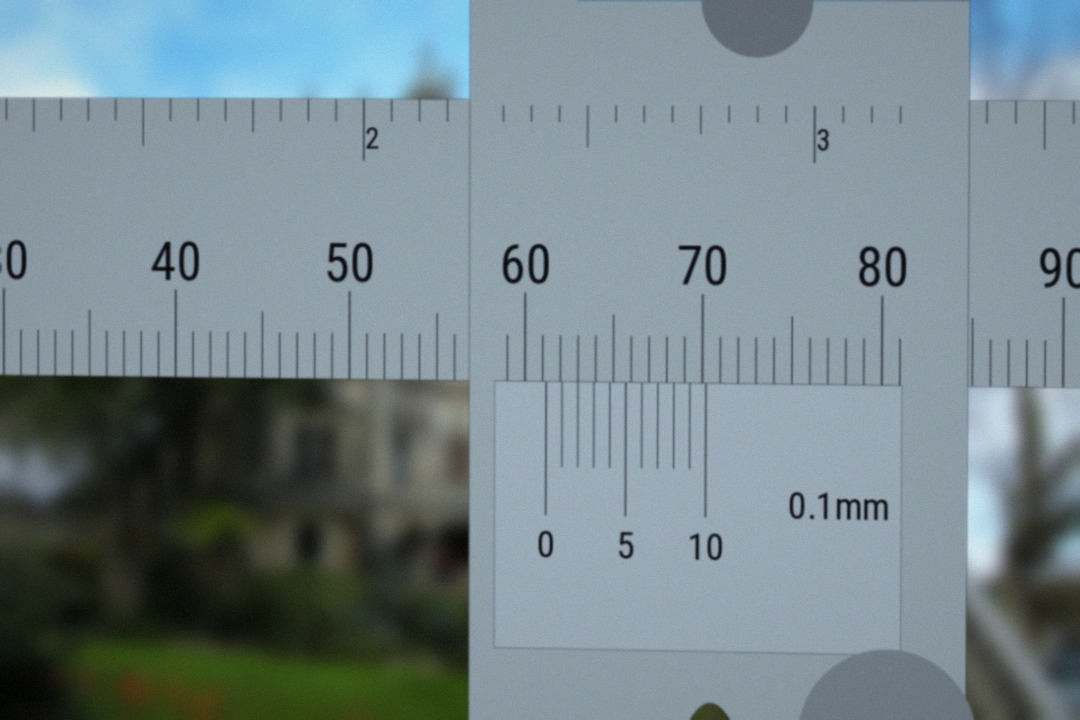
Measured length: 61.2 mm
